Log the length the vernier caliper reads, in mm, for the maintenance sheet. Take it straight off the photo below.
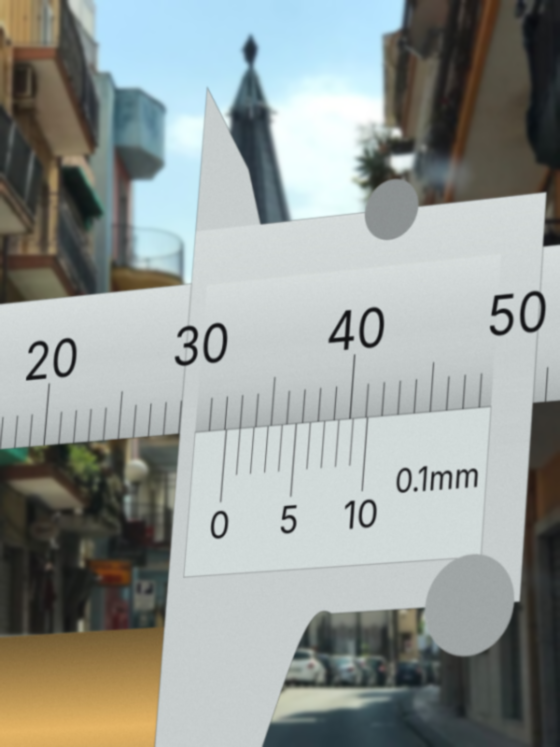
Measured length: 32.1 mm
